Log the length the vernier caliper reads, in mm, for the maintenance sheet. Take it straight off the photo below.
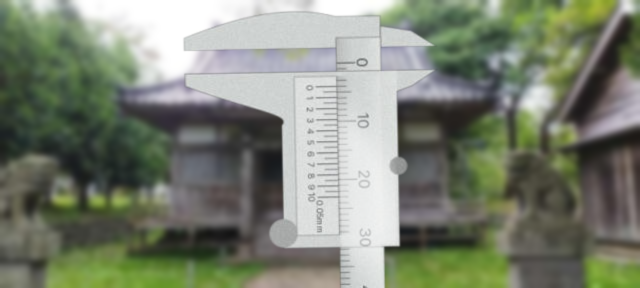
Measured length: 4.0 mm
